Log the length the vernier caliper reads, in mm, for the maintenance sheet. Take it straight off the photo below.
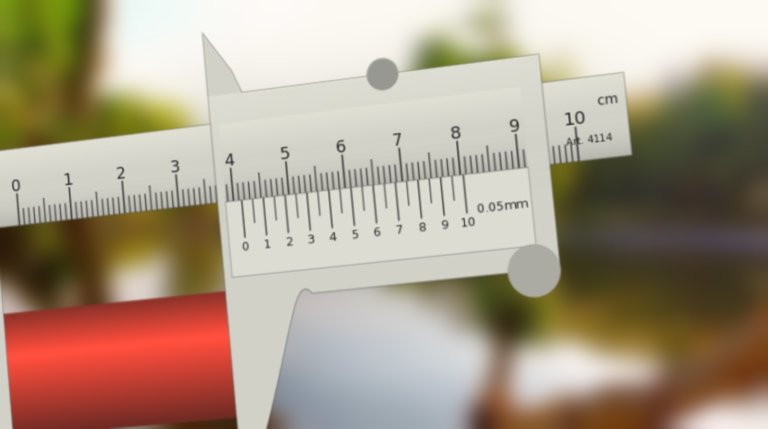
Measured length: 41.5 mm
